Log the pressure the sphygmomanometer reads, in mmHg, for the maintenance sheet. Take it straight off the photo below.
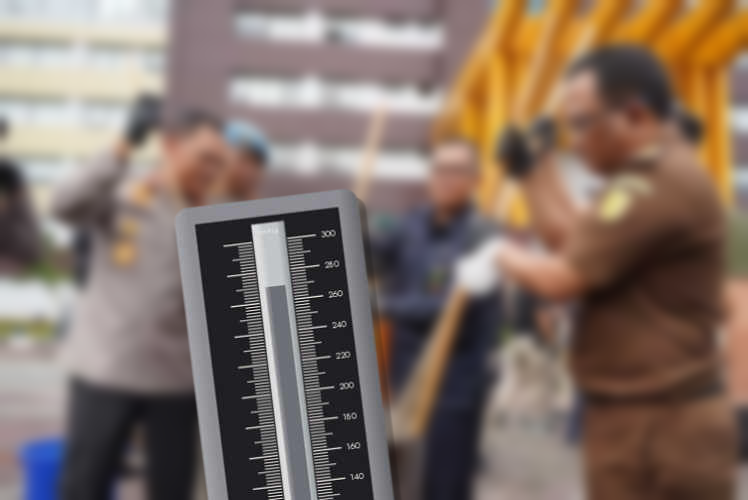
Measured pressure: 270 mmHg
